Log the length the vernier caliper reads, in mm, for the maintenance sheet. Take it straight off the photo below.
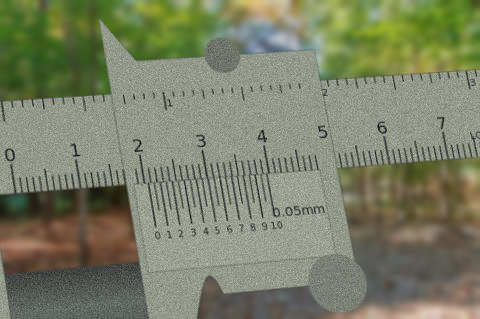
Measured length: 20.6 mm
